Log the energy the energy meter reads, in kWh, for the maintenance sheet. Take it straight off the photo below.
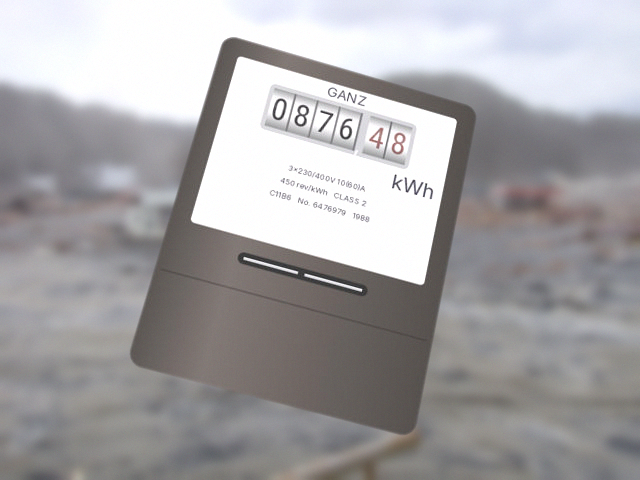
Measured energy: 876.48 kWh
